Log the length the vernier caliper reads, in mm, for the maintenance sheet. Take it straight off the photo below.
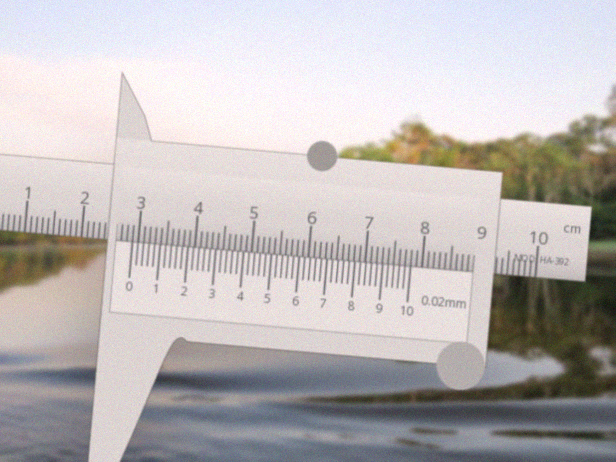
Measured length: 29.0 mm
